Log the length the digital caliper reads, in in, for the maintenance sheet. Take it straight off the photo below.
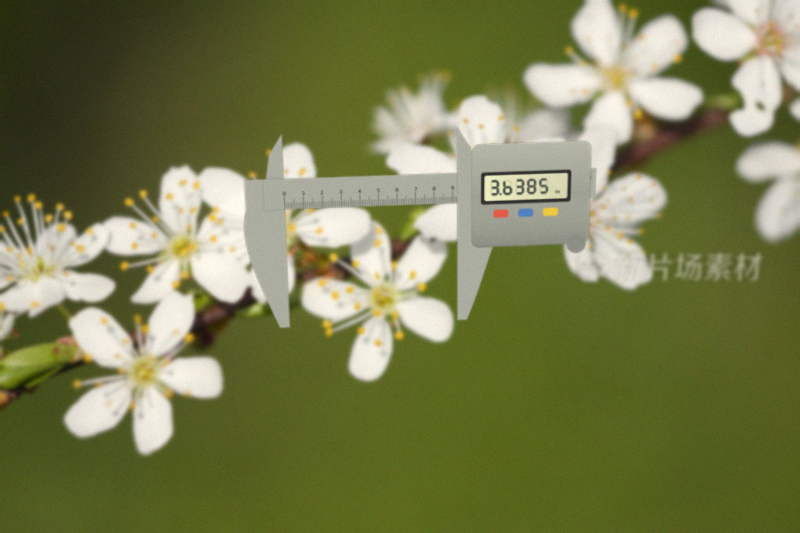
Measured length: 3.6385 in
